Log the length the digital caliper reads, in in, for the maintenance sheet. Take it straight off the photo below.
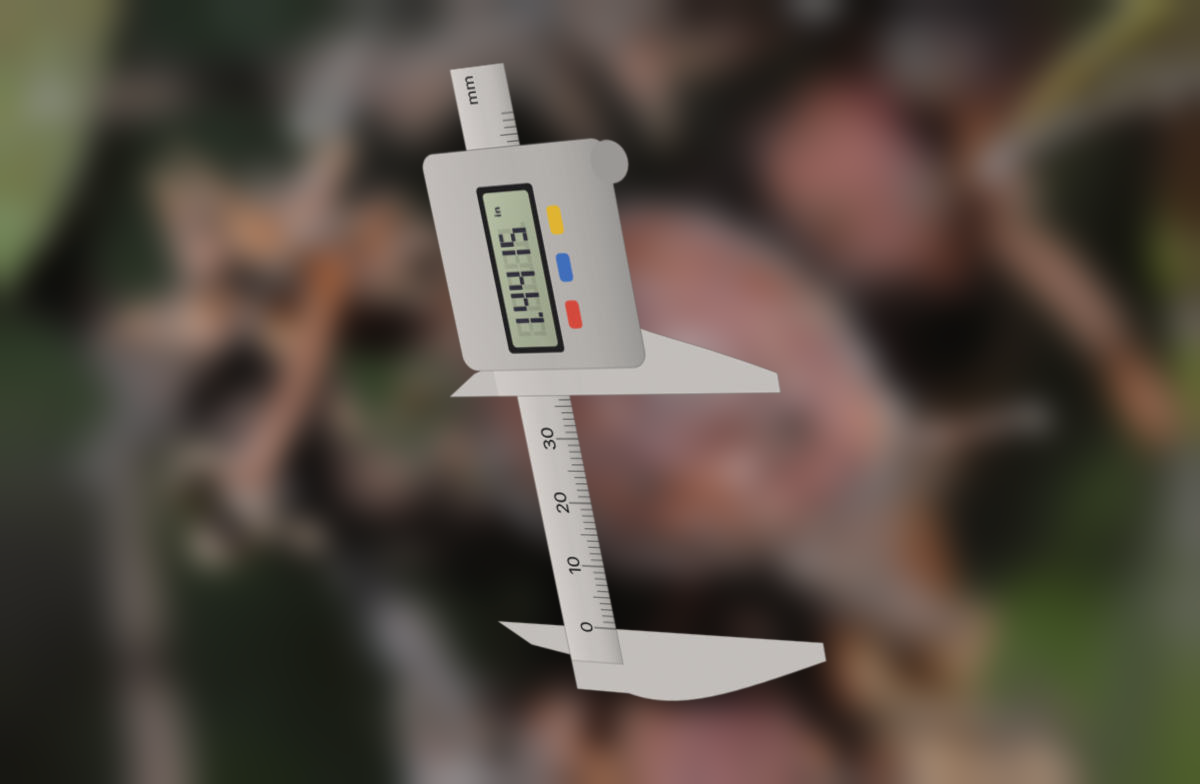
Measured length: 1.4415 in
